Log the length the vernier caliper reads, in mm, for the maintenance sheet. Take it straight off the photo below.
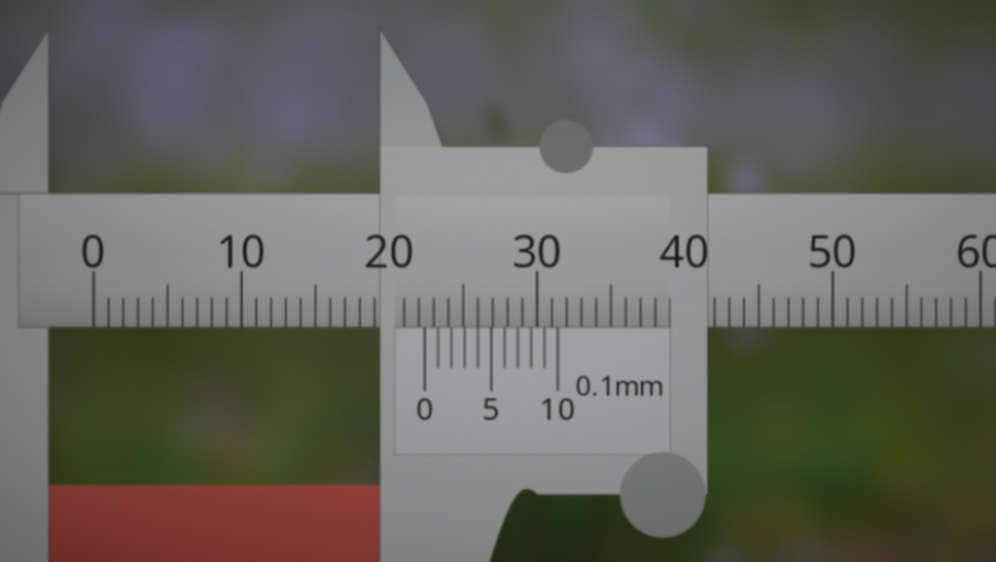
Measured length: 22.4 mm
